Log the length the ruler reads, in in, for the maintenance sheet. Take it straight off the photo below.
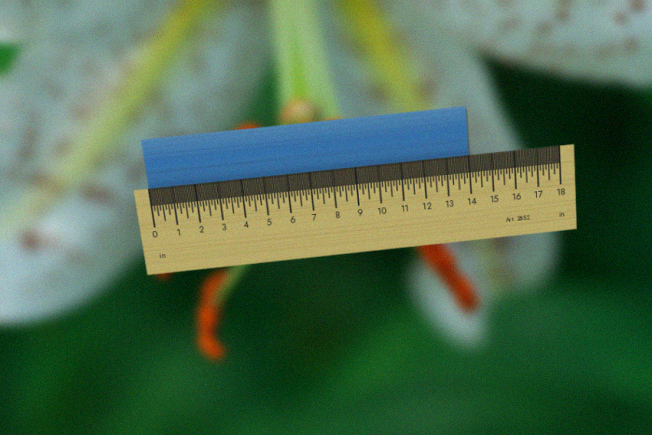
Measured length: 14 in
